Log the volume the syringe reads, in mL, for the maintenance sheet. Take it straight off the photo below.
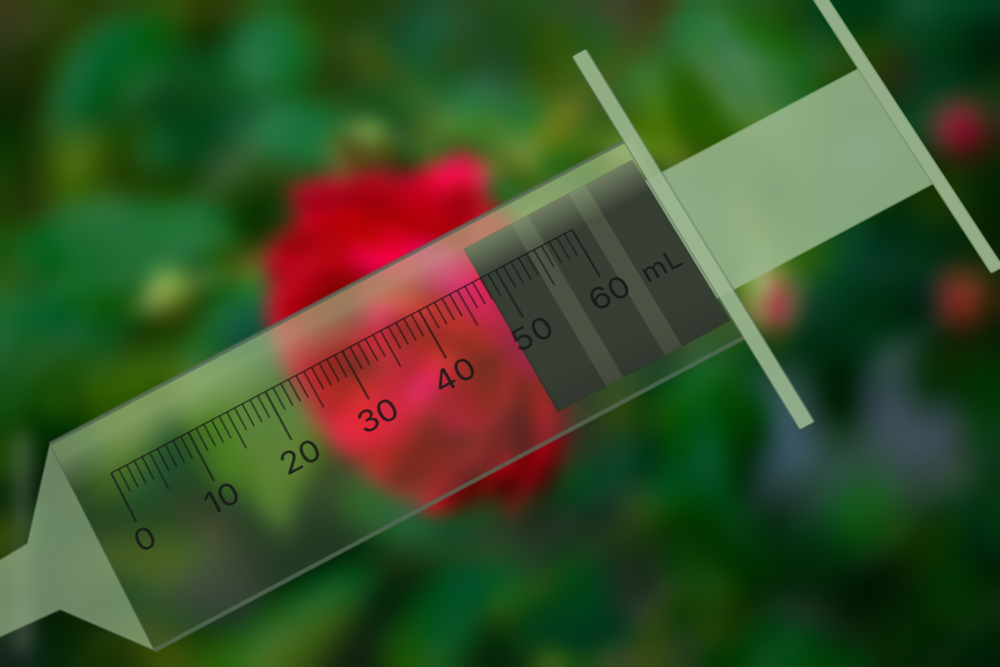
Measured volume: 48 mL
